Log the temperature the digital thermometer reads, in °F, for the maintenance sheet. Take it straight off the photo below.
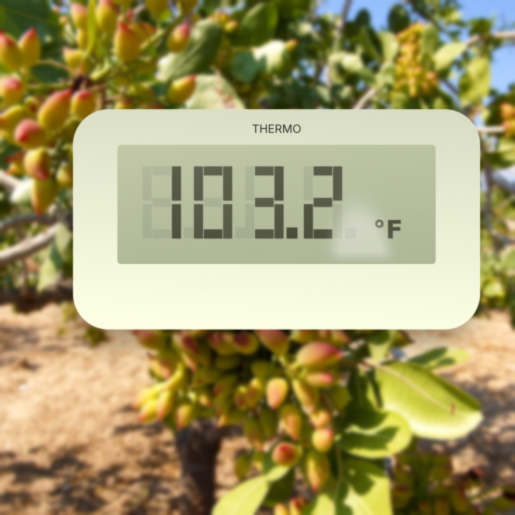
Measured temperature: 103.2 °F
